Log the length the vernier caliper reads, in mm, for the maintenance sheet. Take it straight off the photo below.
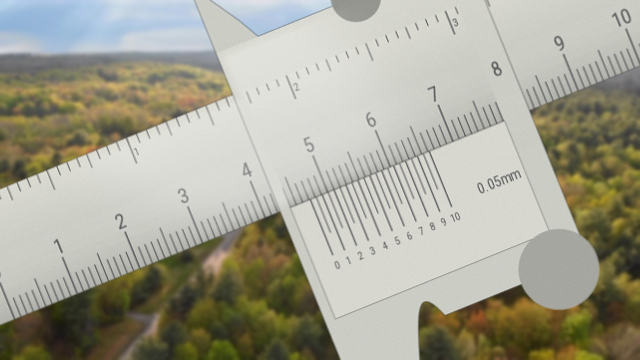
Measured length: 47.2 mm
